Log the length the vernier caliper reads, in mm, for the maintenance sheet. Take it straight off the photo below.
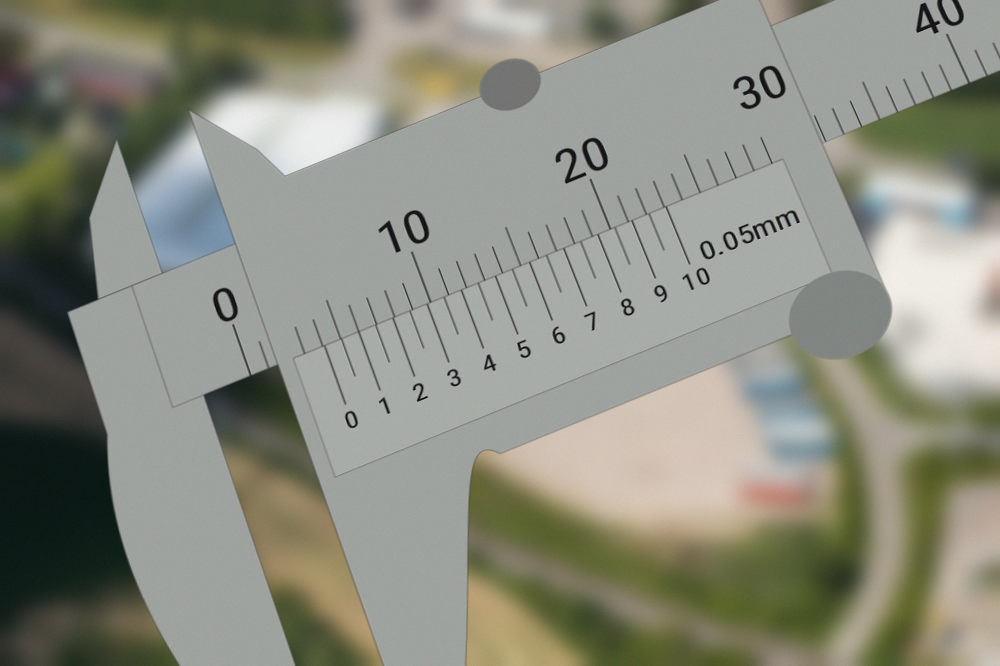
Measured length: 4.1 mm
